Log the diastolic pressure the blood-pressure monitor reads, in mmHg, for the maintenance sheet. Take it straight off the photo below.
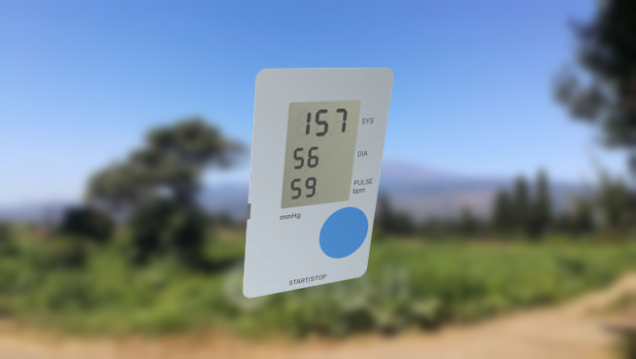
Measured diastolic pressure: 56 mmHg
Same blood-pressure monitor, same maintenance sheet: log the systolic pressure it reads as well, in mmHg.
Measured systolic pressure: 157 mmHg
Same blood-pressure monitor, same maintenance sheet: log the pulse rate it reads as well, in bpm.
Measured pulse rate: 59 bpm
